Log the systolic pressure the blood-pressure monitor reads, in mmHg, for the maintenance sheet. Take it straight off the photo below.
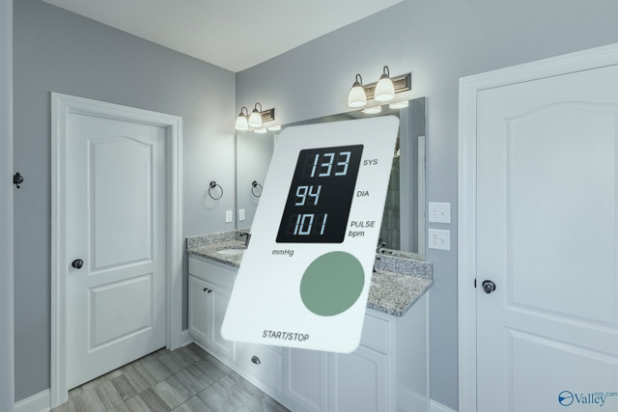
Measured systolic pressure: 133 mmHg
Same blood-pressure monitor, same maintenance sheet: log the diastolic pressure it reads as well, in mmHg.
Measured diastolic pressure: 94 mmHg
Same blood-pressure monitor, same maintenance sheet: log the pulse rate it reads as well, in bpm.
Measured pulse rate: 101 bpm
